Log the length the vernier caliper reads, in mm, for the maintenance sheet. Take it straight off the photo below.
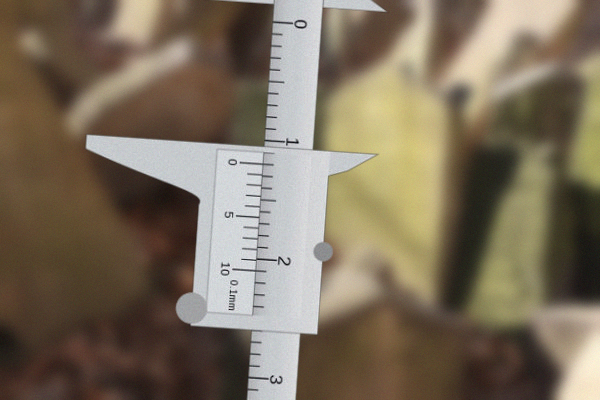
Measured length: 12.0 mm
